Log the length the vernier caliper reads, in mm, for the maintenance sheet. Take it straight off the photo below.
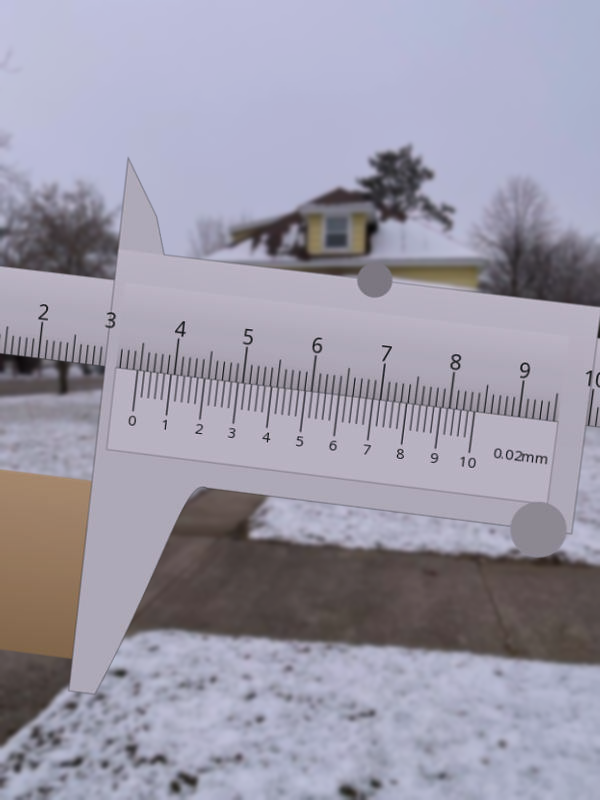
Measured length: 34.6 mm
